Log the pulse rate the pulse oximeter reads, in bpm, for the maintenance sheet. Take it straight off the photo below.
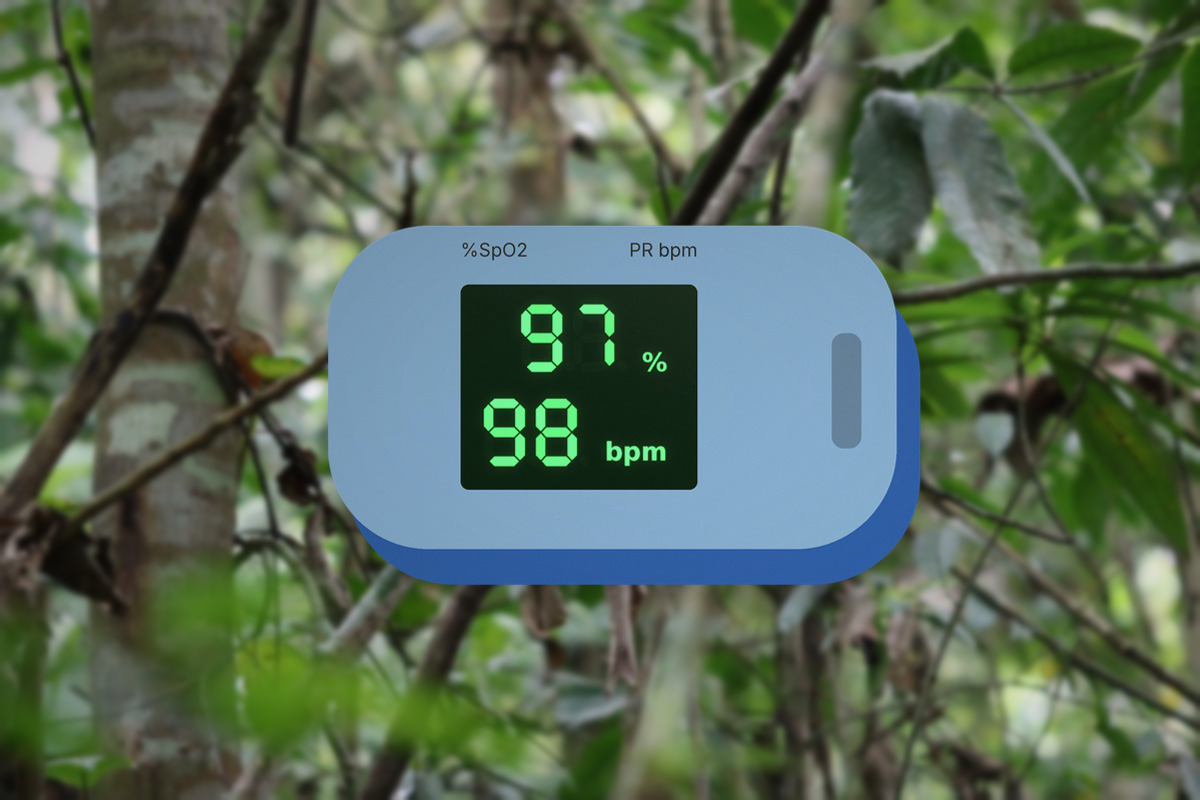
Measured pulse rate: 98 bpm
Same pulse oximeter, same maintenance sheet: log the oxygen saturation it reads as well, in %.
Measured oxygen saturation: 97 %
